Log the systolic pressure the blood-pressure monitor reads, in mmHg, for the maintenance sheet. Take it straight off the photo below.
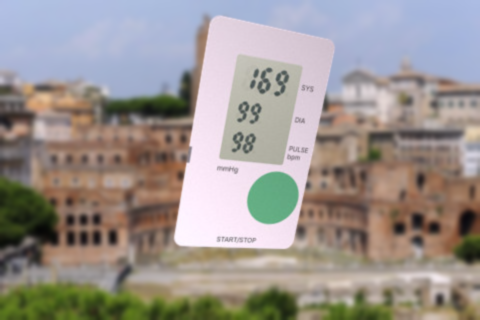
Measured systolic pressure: 169 mmHg
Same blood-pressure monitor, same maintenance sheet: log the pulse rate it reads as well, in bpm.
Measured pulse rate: 98 bpm
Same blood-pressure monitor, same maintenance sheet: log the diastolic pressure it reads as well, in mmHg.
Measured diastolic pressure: 99 mmHg
